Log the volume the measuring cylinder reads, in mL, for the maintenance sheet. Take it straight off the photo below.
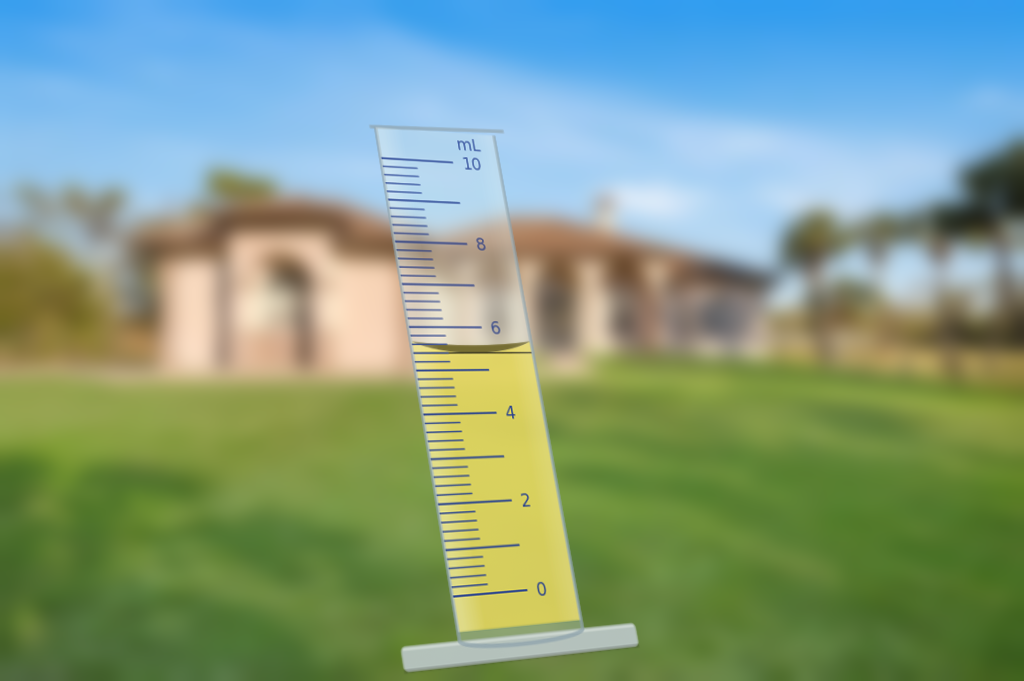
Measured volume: 5.4 mL
